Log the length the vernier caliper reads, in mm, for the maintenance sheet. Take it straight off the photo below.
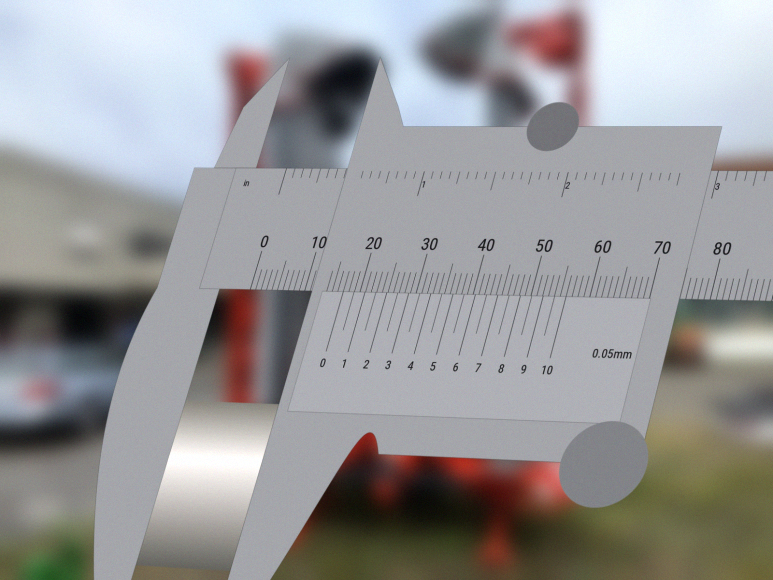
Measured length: 17.0 mm
